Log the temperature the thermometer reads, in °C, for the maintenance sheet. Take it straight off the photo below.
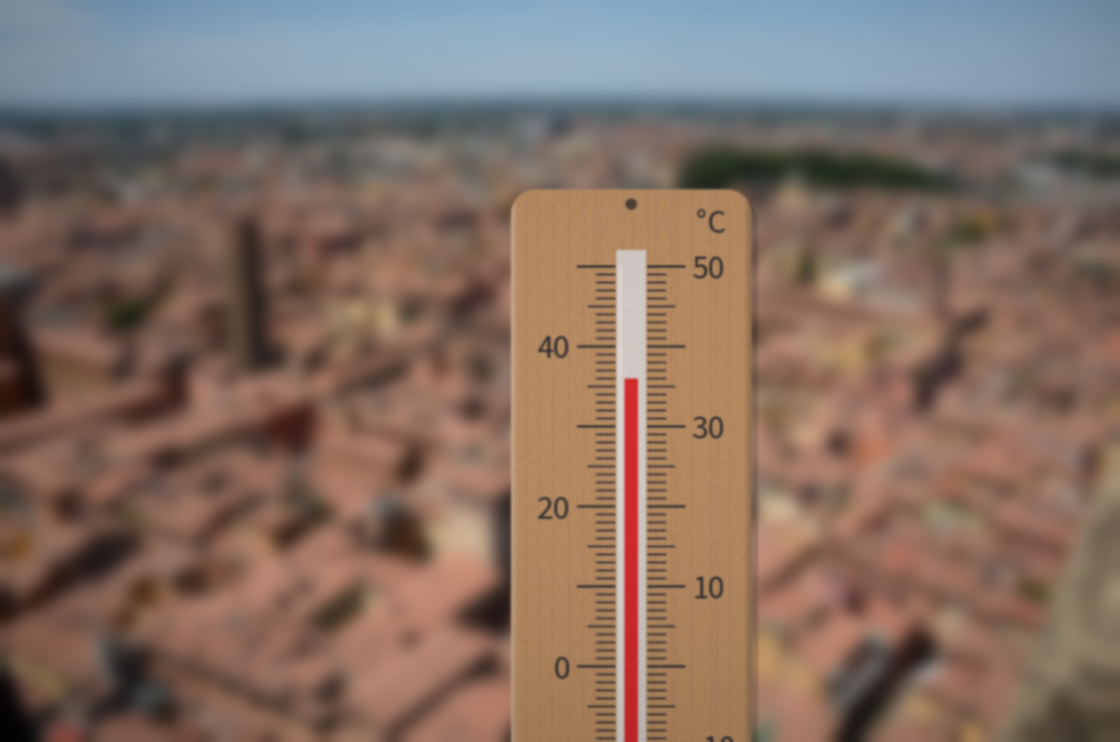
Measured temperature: 36 °C
